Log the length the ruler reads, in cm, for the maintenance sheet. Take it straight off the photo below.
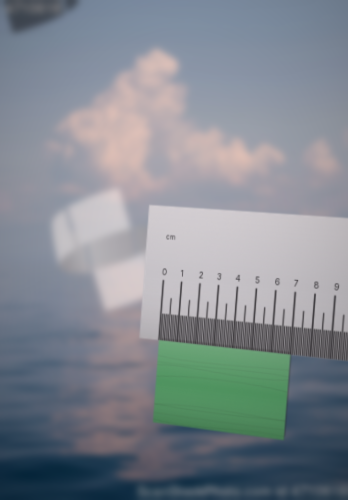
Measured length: 7 cm
